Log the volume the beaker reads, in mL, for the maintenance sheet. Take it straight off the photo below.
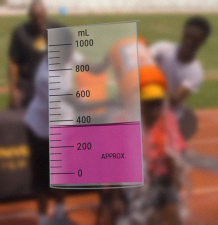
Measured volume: 350 mL
